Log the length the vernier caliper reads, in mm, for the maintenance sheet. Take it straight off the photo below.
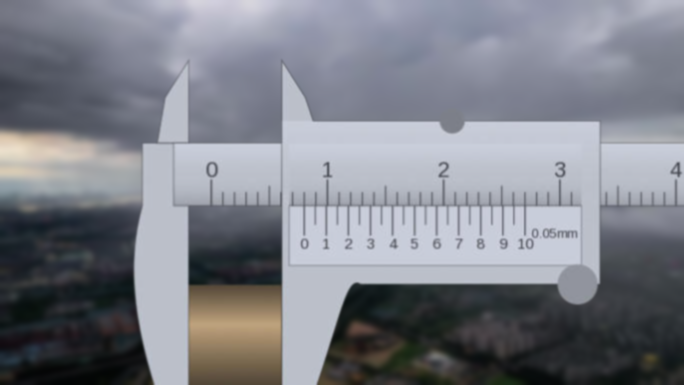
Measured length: 8.0 mm
